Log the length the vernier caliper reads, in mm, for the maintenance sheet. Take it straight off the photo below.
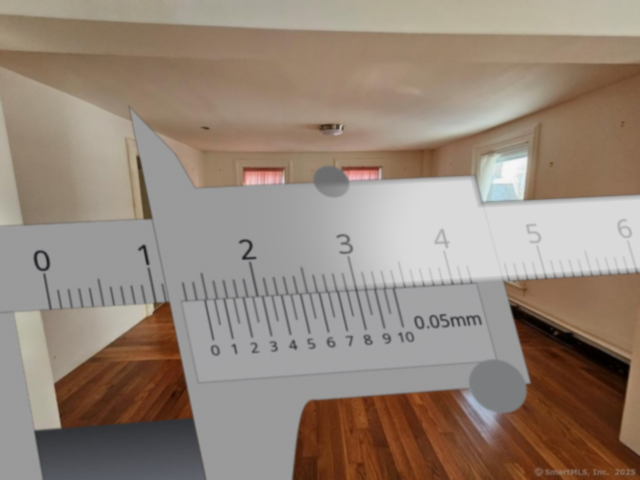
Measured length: 14.8 mm
